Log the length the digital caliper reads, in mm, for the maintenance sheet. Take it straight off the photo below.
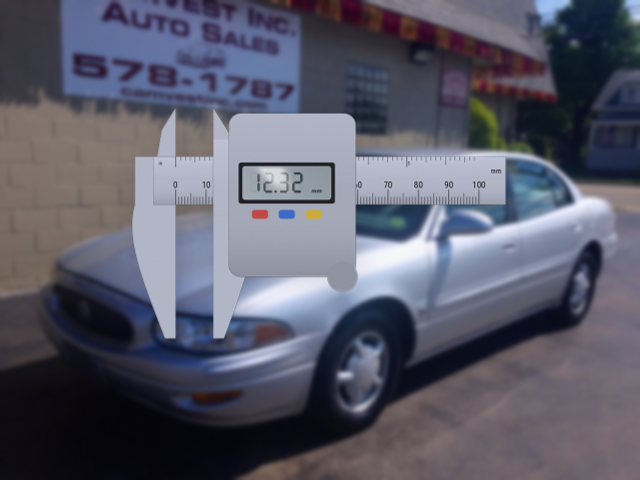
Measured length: 12.32 mm
